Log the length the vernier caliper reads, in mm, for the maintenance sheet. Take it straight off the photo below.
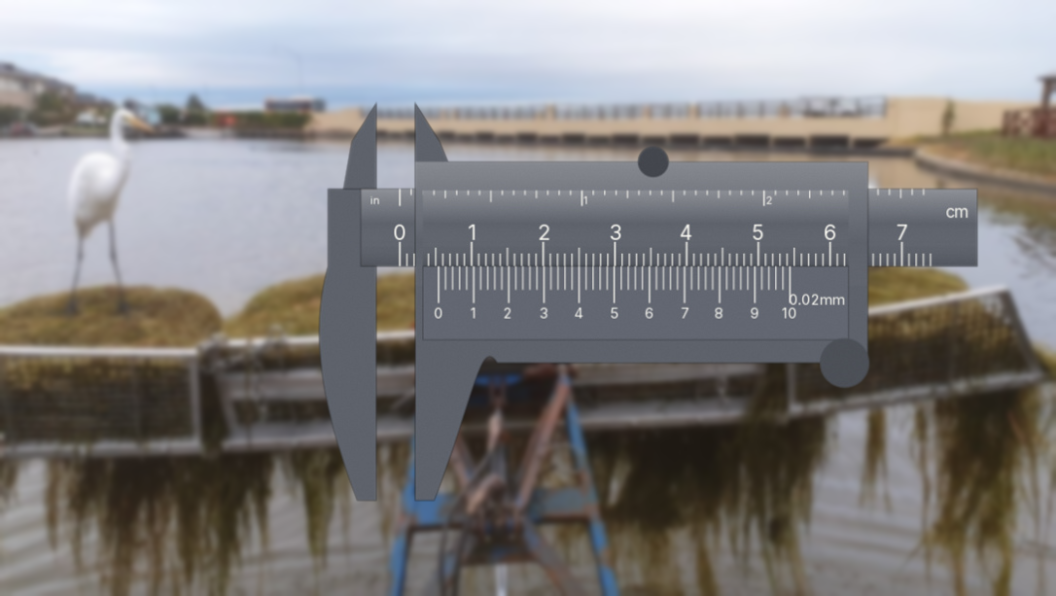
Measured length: 5.4 mm
